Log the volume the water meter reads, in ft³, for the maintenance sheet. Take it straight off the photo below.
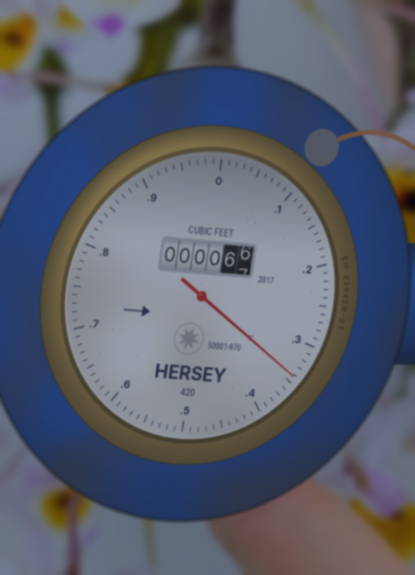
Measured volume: 66.34 ft³
